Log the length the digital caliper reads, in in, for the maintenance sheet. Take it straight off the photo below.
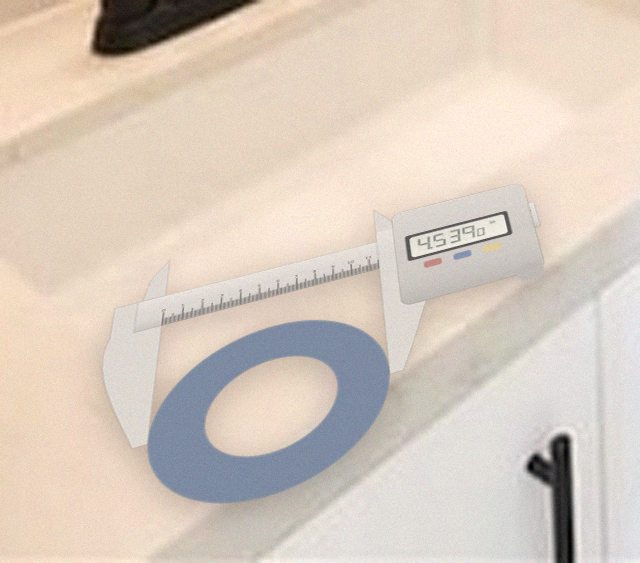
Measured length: 4.5390 in
